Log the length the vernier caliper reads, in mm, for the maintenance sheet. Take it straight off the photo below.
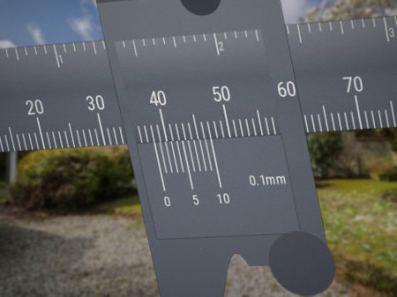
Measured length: 38.0 mm
